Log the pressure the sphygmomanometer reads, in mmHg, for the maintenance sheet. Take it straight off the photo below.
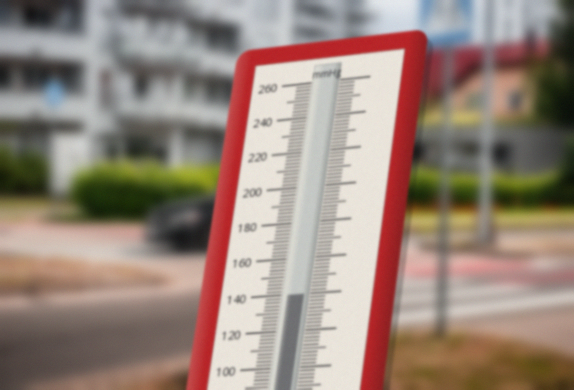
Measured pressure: 140 mmHg
